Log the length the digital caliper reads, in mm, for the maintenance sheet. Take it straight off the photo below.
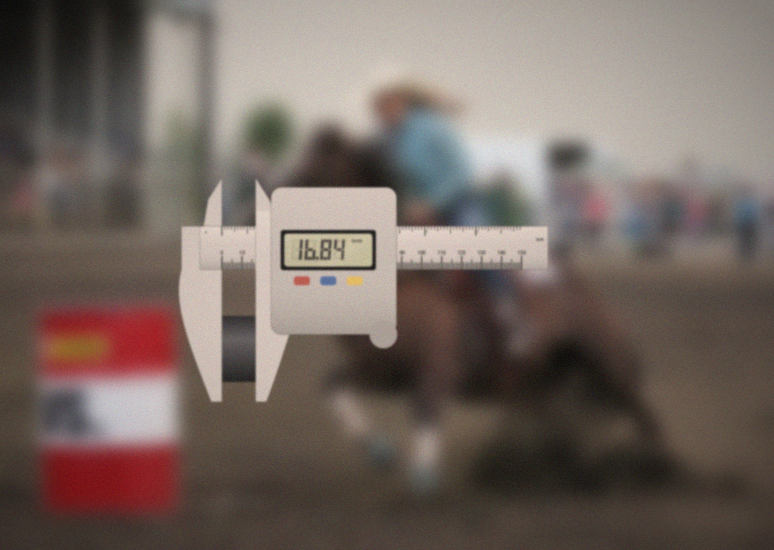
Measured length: 16.84 mm
